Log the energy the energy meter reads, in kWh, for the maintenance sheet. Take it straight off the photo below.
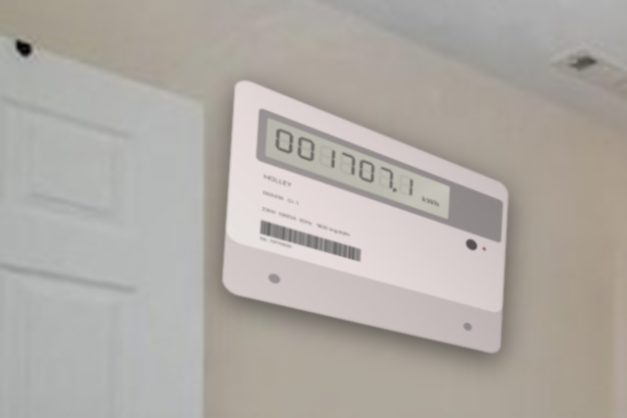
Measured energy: 1707.1 kWh
